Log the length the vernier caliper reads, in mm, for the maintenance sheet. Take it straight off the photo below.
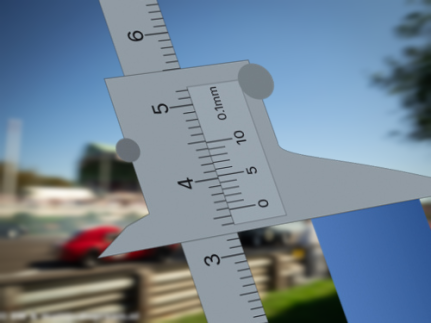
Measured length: 35.8 mm
